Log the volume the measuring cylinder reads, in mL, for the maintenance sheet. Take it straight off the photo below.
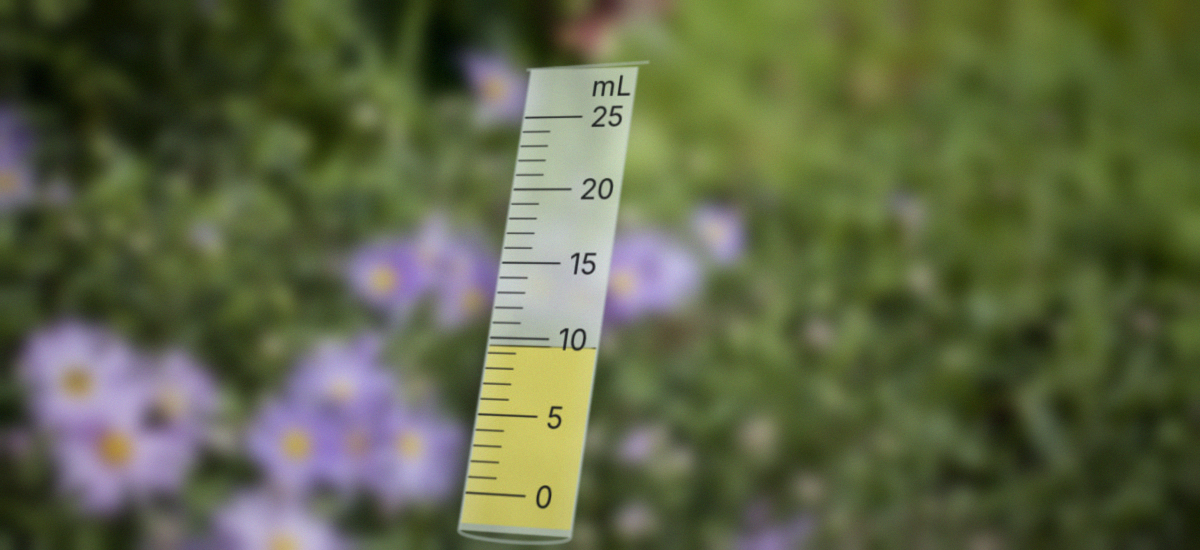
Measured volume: 9.5 mL
